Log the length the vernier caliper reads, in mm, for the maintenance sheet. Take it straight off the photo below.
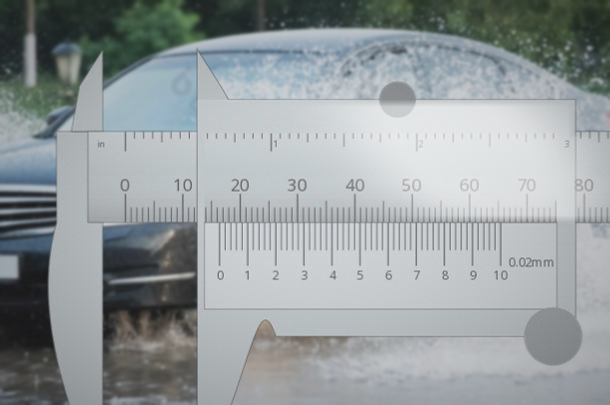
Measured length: 16.4 mm
